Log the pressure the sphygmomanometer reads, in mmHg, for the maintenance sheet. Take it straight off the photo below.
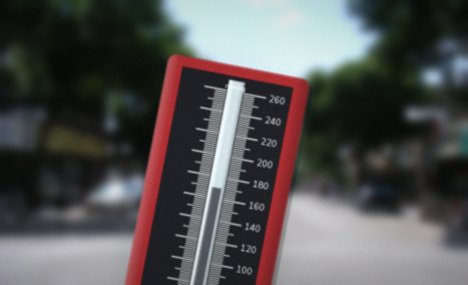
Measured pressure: 170 mmHg
